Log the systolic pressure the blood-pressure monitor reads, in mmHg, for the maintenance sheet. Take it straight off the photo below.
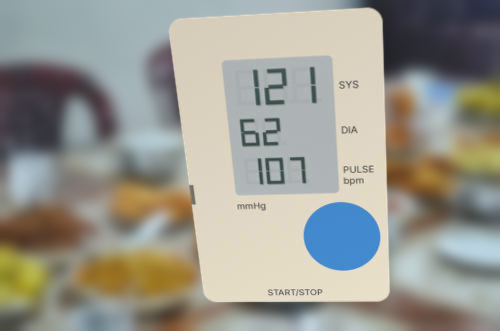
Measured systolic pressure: 121 mmHg
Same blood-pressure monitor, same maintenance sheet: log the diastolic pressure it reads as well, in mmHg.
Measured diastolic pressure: 62 mmHg
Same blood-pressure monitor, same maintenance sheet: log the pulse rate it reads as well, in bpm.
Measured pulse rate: 107 bpm
